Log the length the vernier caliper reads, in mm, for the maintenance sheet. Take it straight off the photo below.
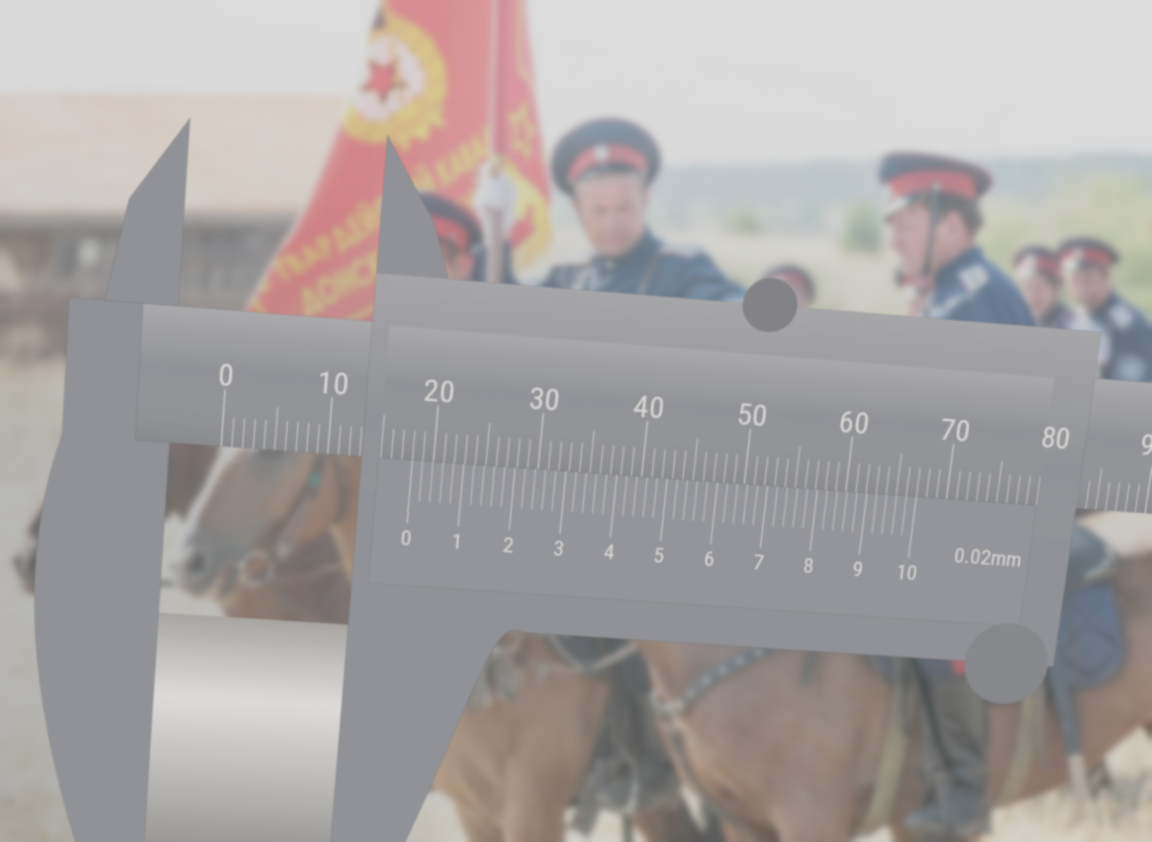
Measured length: 18.0 mm
